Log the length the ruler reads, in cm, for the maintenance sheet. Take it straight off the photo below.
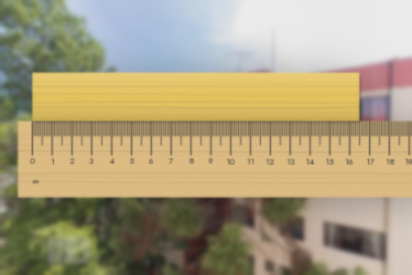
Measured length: 16.5 cm
